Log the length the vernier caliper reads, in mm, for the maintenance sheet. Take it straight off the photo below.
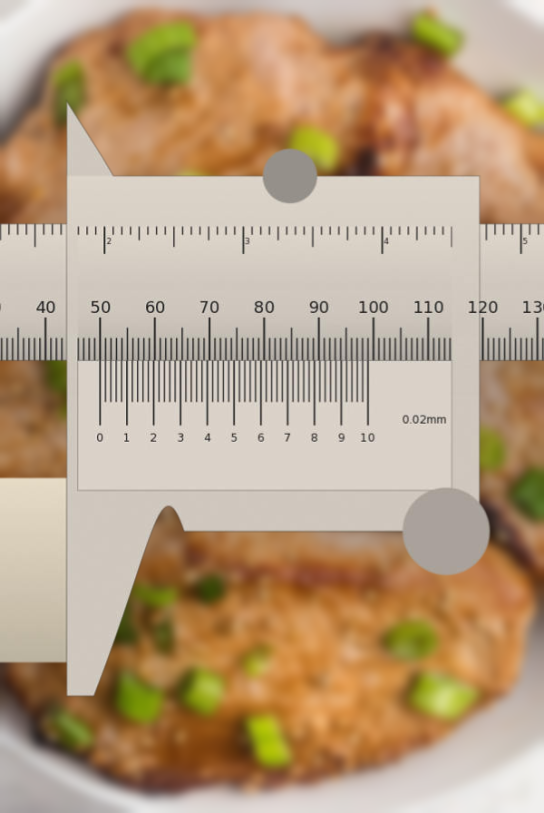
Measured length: 50.0 mm
